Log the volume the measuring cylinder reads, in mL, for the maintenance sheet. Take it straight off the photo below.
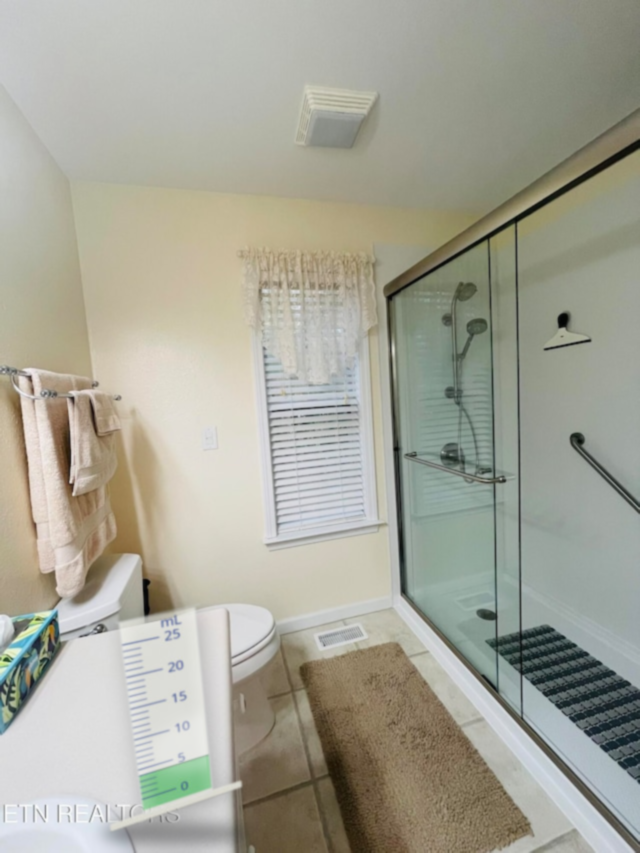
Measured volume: 4 mL
